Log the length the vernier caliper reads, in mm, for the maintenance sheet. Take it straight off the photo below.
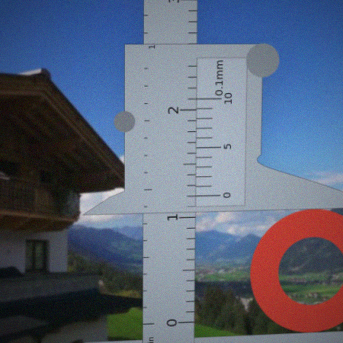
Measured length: 12.0 mm
